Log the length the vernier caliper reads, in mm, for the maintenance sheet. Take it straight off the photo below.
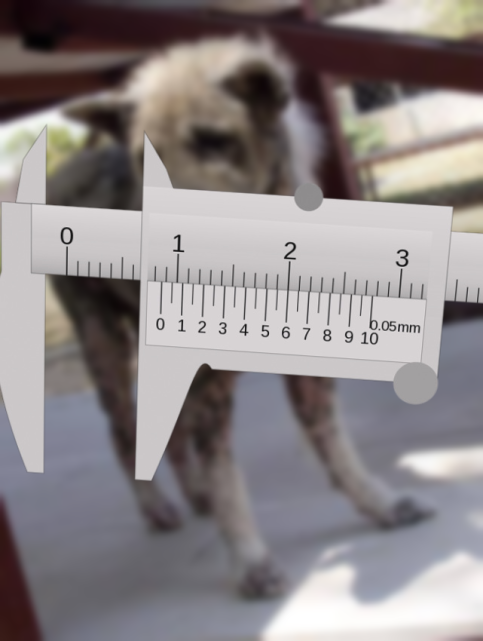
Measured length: 8.6 mm
